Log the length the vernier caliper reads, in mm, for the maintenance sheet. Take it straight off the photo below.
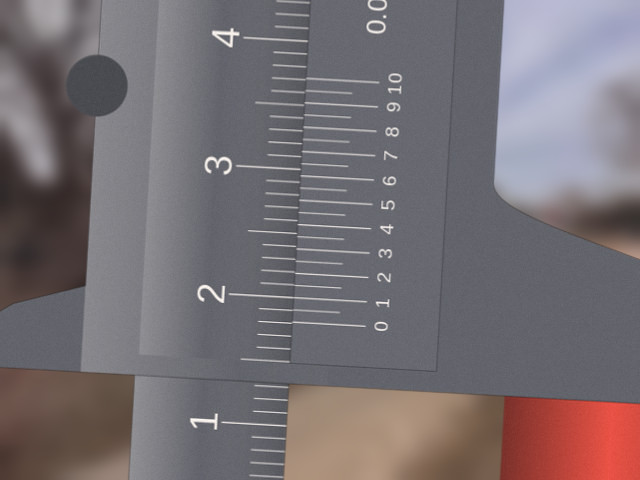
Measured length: 18.1 mm
